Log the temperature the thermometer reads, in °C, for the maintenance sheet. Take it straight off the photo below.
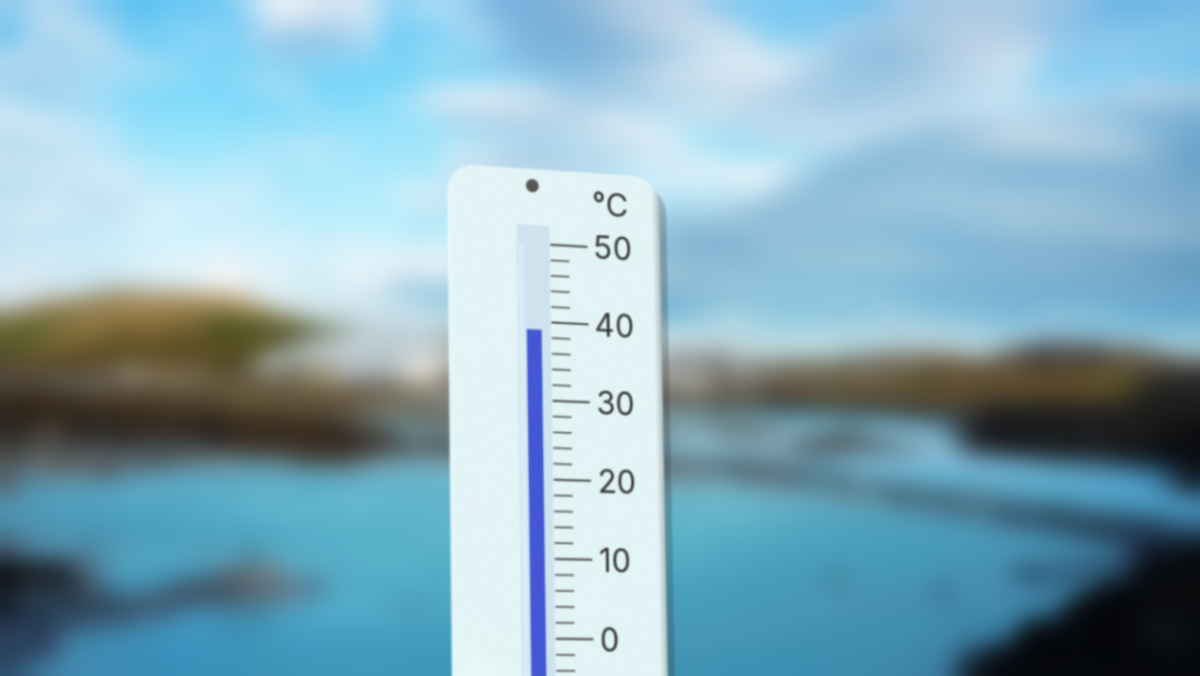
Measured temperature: 39 °C
